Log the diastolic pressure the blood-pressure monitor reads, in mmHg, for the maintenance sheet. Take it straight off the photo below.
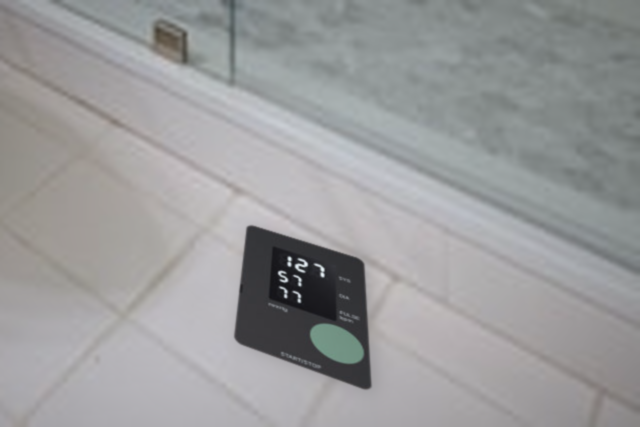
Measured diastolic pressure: 57 mmHg
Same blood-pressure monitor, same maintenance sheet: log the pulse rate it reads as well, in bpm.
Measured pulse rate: 77 bpm
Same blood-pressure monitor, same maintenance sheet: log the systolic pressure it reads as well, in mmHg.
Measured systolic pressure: 127 mmHg
